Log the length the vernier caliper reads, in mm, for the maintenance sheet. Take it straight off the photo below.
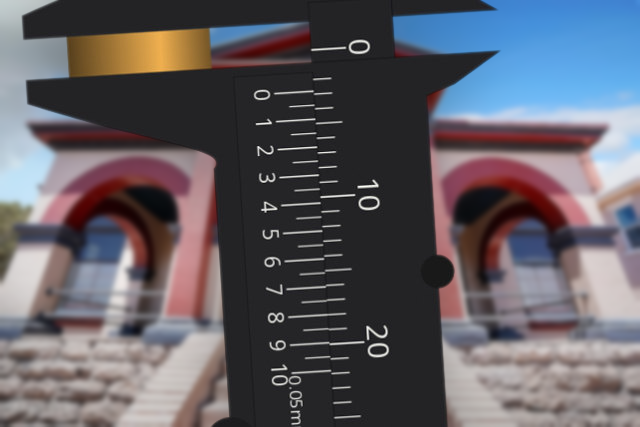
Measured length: 2.8 mm
